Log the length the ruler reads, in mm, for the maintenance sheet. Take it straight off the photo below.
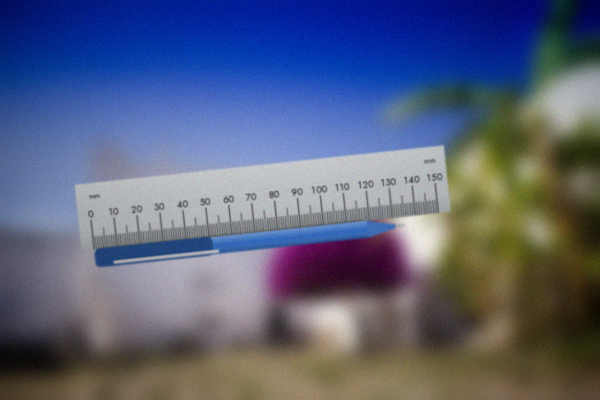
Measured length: 135 mm
